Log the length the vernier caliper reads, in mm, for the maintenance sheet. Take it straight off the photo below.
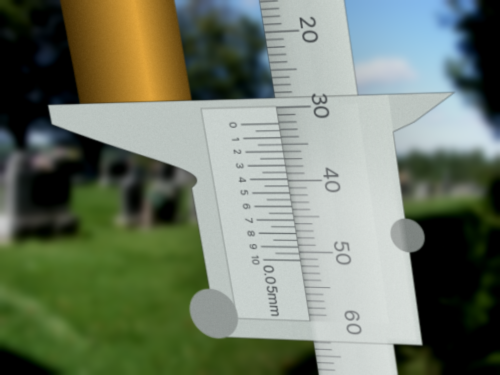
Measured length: 32.2 mm
